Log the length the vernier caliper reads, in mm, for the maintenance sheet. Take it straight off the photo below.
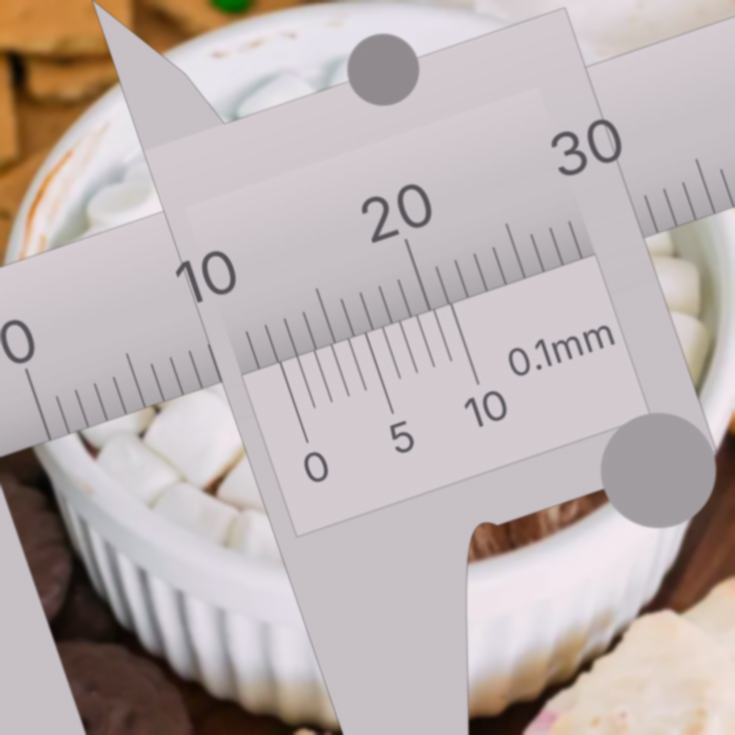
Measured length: 12.1 mm
